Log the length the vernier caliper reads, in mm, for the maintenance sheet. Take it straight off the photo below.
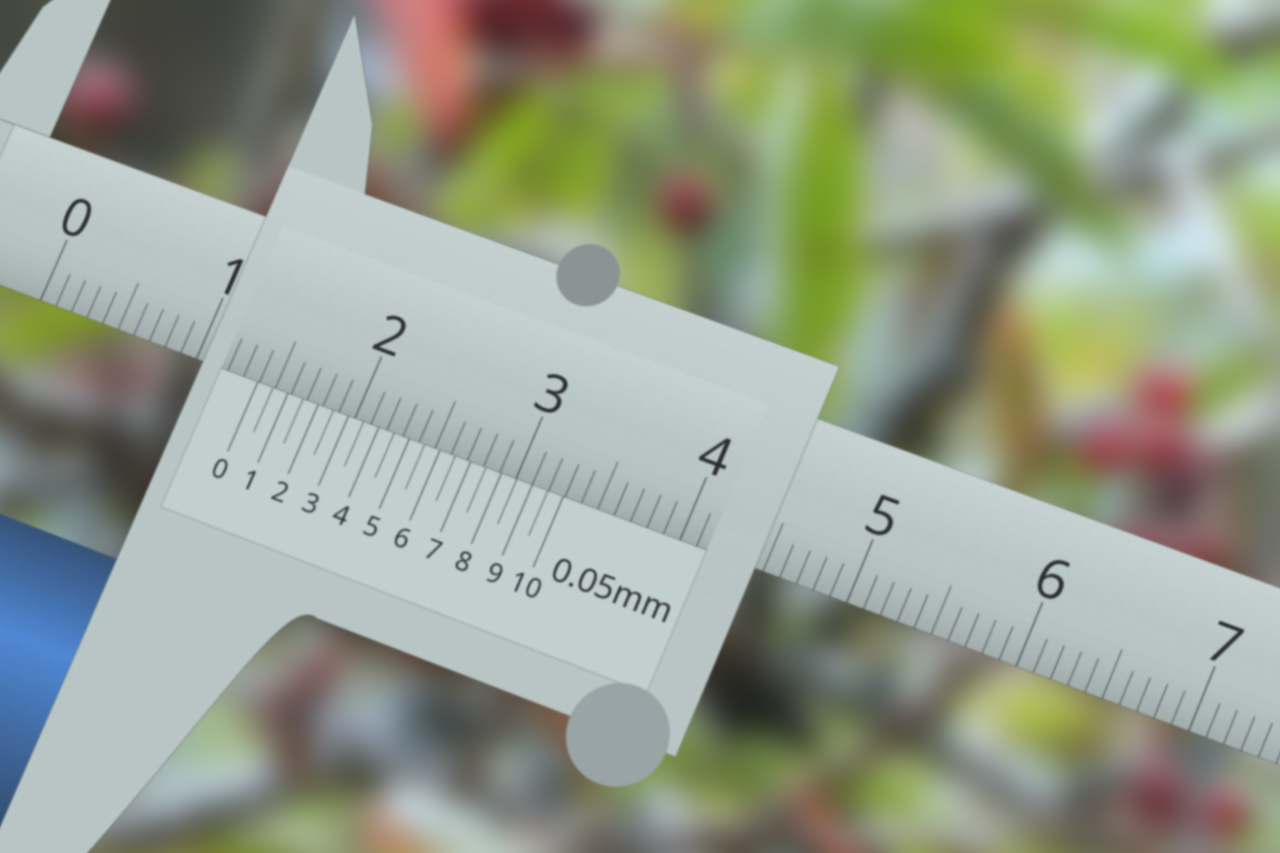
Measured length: 13.9 mm
